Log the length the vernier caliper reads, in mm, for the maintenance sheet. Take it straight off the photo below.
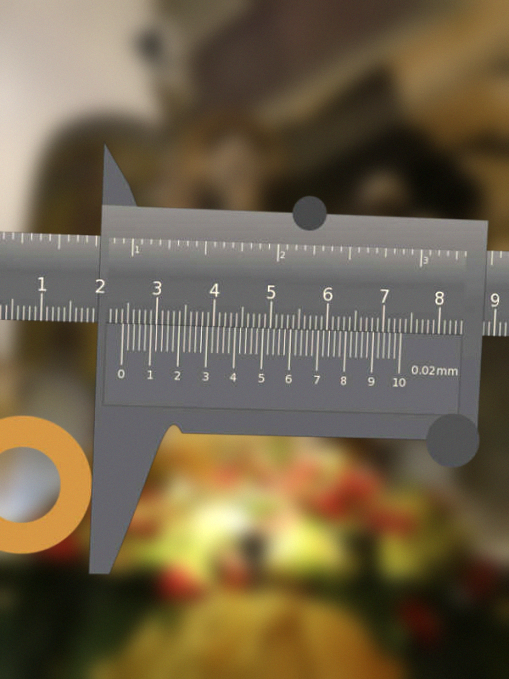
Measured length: 24.2 mm
